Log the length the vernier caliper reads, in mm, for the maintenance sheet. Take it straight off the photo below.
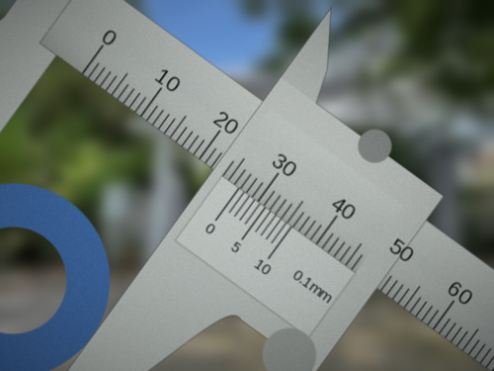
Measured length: 26.8 mm
